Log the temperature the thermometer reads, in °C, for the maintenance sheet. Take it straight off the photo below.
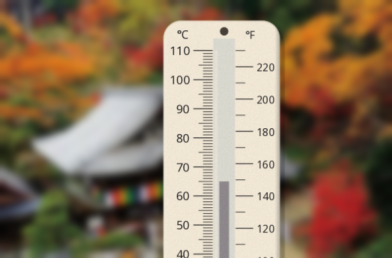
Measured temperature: 65 °C
